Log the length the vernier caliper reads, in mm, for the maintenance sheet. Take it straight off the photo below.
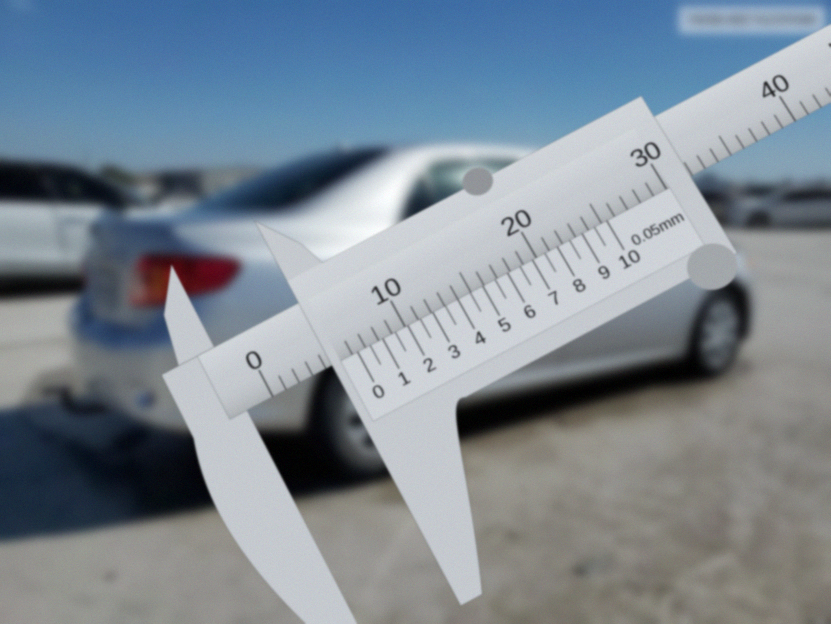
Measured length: 6.4 mm
